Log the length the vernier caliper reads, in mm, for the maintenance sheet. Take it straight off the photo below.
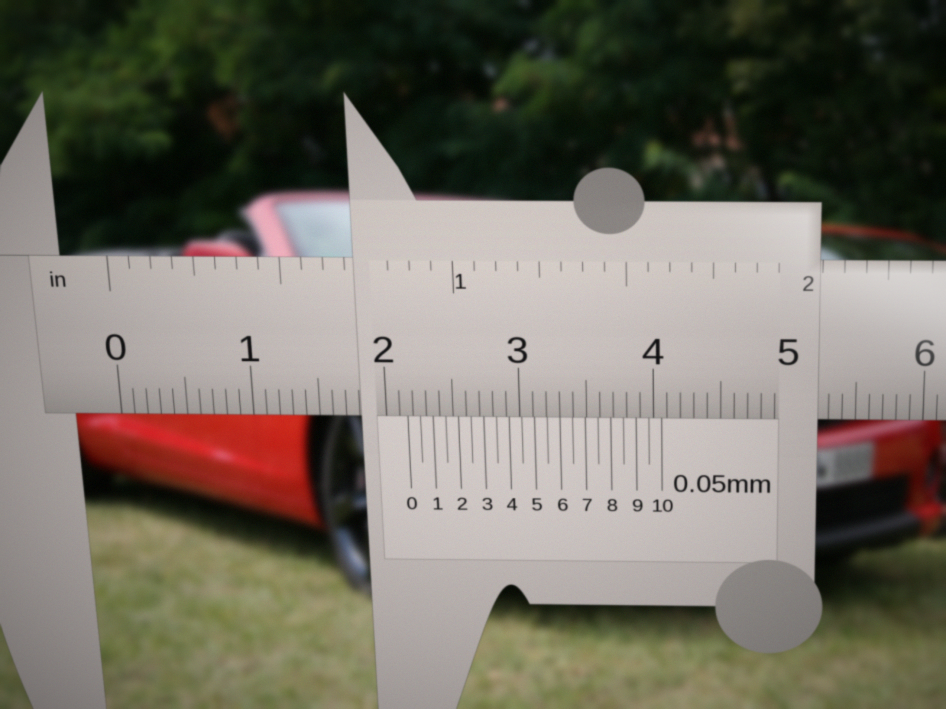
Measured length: 21.6 mm
